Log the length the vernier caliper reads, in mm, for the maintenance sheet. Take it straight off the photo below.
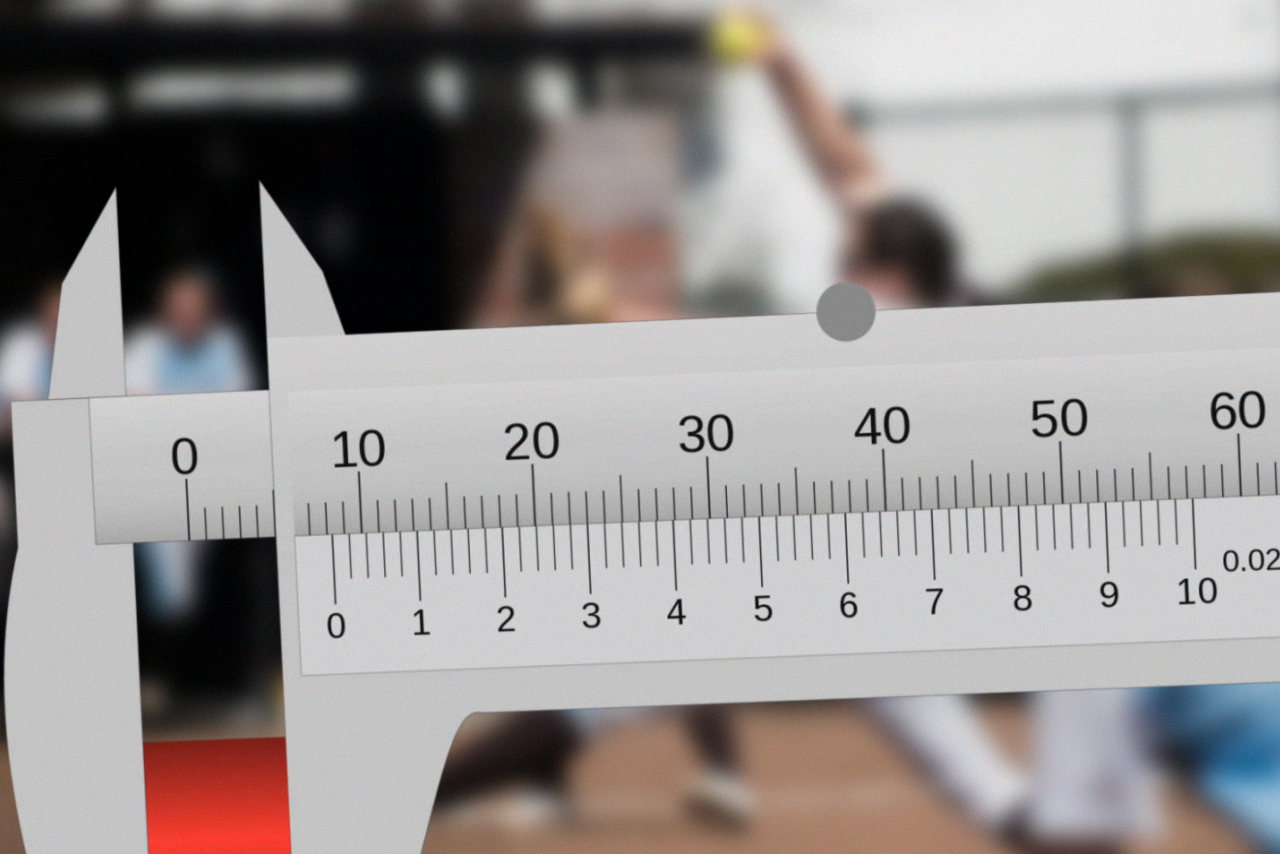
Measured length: 8.3 mm
